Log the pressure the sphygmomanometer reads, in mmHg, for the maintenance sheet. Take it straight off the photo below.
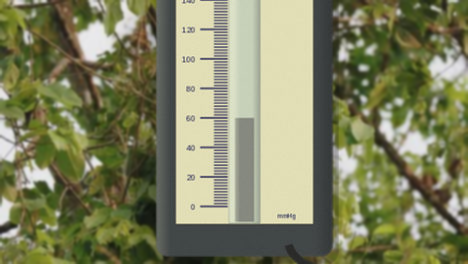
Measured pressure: 60 mmHg
